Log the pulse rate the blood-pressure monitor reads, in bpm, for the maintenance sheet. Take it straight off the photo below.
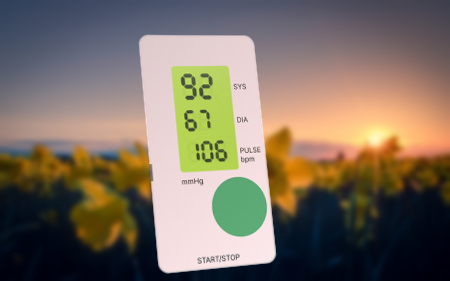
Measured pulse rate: 106 bpm
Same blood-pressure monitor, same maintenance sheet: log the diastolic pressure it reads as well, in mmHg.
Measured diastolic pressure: 67 mmHg
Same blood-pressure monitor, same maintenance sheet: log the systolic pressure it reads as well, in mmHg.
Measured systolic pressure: 92 mmHg
